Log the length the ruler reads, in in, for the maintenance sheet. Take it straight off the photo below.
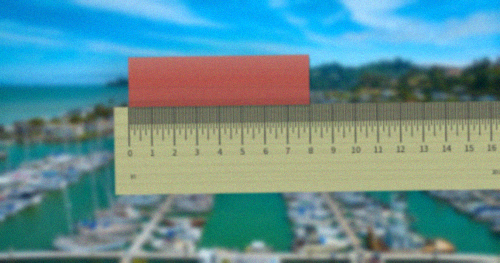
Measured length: 8 in
